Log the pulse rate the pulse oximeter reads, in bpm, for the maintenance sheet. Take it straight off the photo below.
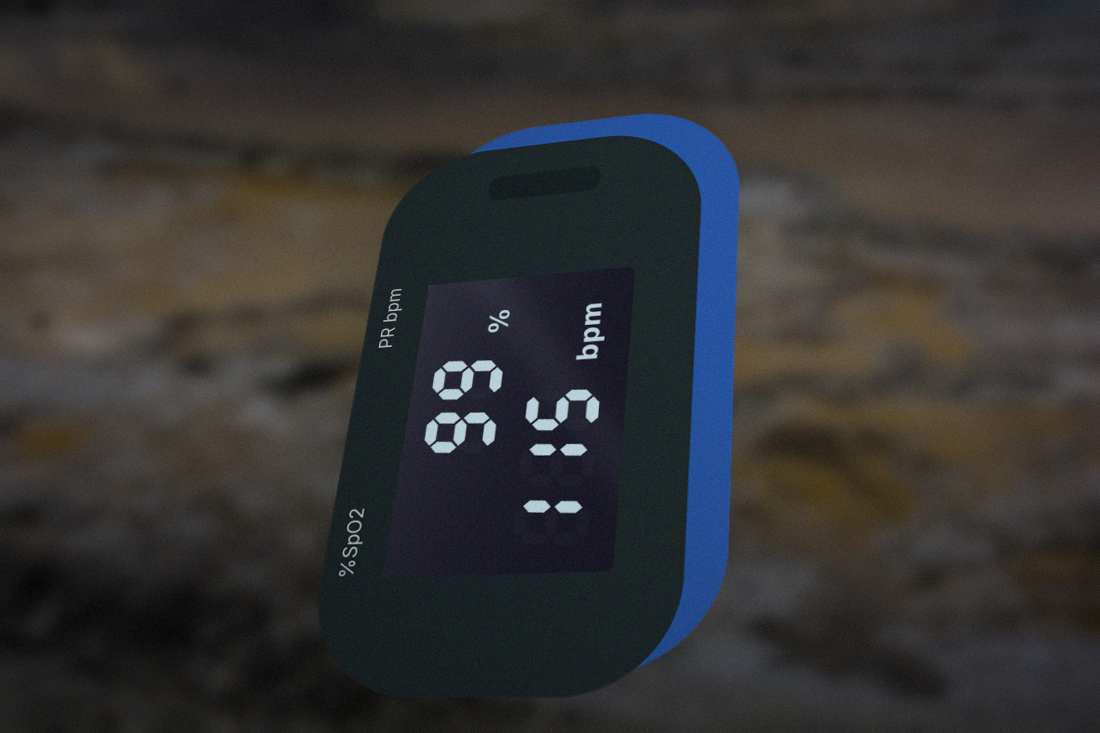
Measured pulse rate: 115 bpm
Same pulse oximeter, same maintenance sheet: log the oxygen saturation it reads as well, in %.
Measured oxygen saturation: 99 %
